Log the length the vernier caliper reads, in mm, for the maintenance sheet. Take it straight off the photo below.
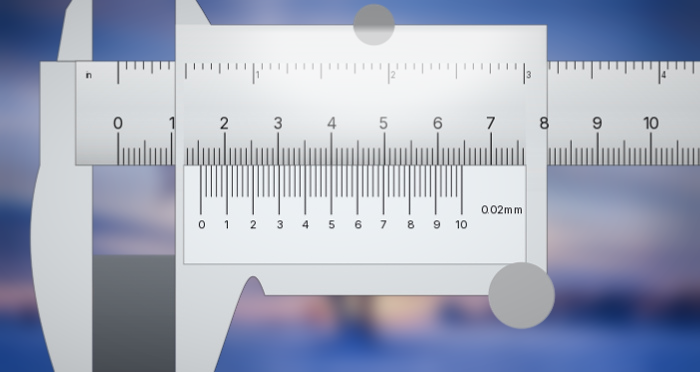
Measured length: 15.5 mm
